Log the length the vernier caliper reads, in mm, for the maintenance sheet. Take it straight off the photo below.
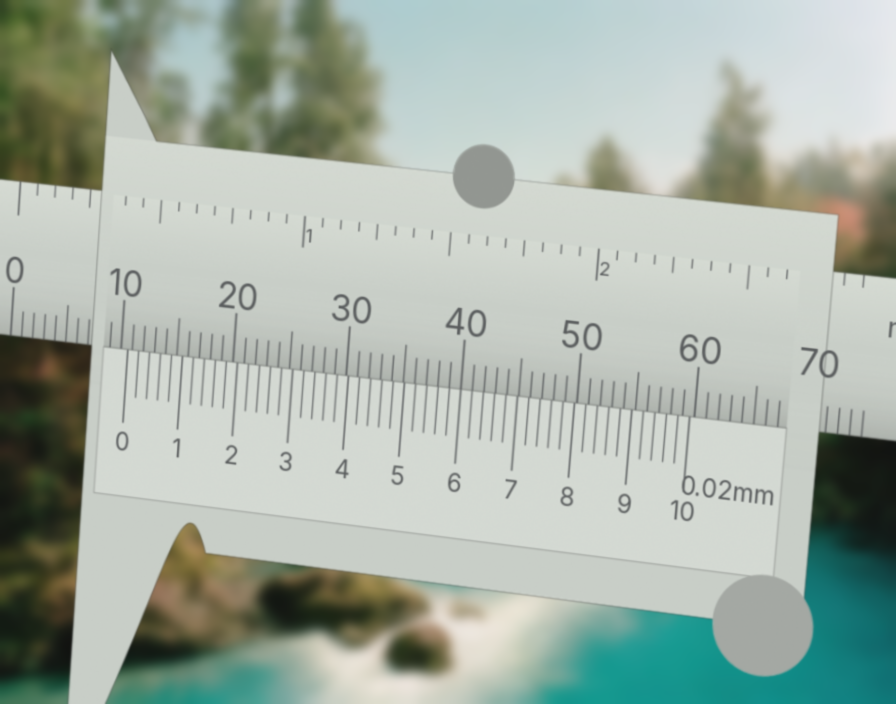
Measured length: 10.6 mm
